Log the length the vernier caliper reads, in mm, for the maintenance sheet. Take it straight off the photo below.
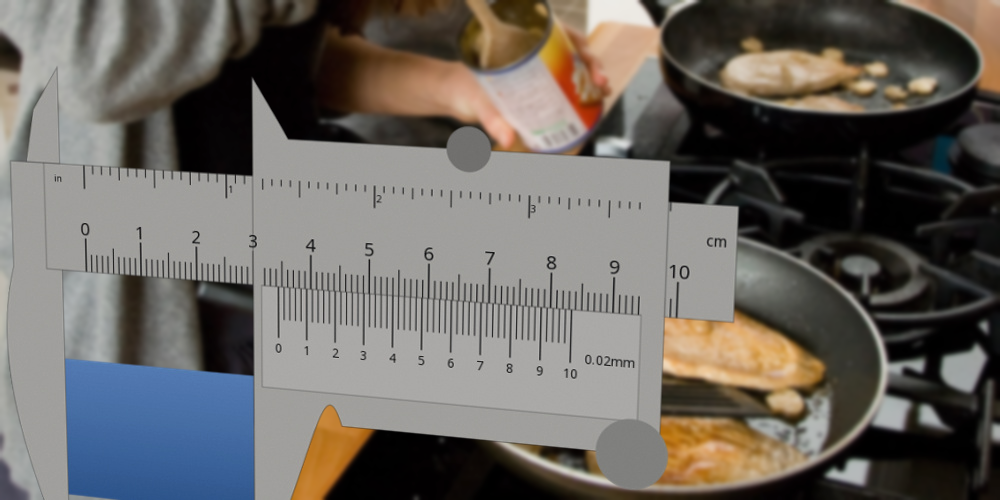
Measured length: 34.4 mm
